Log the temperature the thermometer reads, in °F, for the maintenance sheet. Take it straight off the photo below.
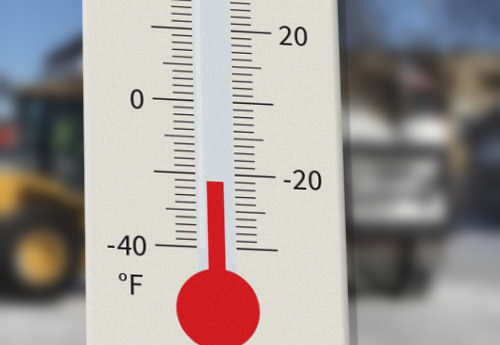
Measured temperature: -22 °F
